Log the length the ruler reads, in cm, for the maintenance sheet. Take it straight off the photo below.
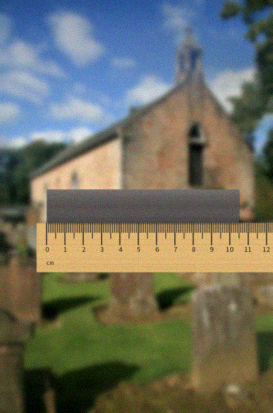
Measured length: 10.5 cm
